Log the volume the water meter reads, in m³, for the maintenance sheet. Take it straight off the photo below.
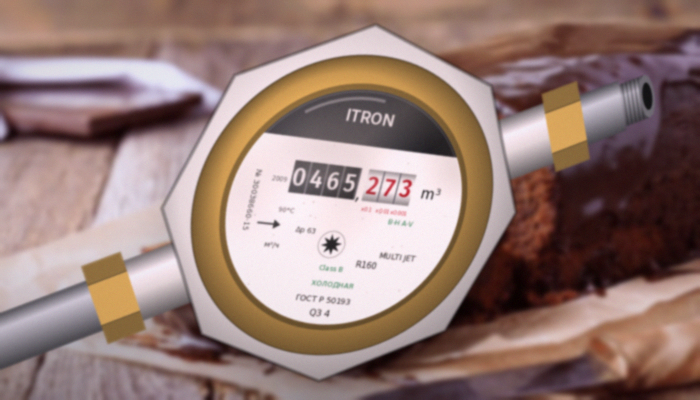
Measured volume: 465.273 m³
